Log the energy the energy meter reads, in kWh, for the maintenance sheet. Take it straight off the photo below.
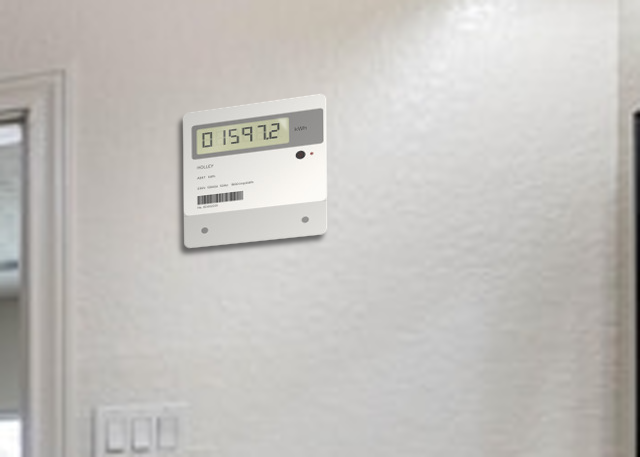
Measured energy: 1597.2 kWh
